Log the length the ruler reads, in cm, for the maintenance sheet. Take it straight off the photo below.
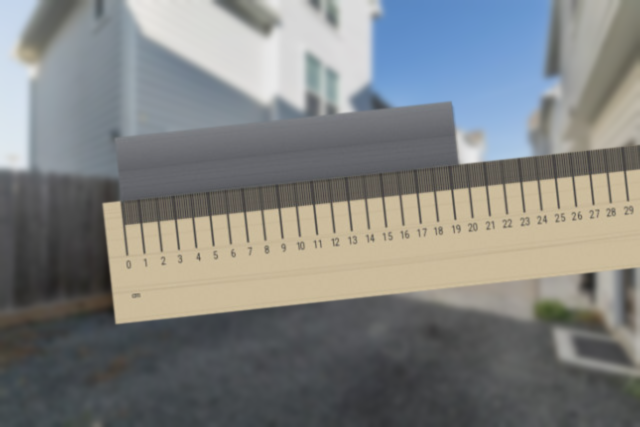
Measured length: 19.5 cm
